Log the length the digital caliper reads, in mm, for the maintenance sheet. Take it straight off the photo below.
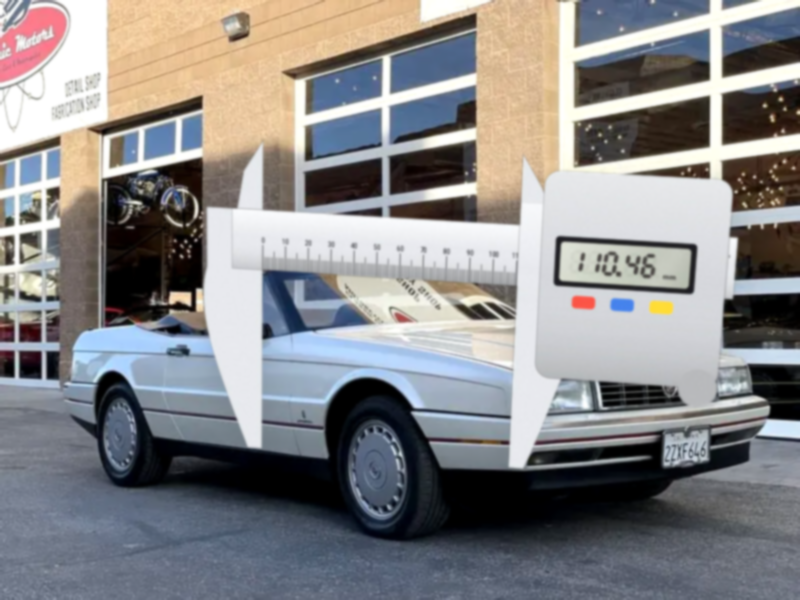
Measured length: 110.46 mm
